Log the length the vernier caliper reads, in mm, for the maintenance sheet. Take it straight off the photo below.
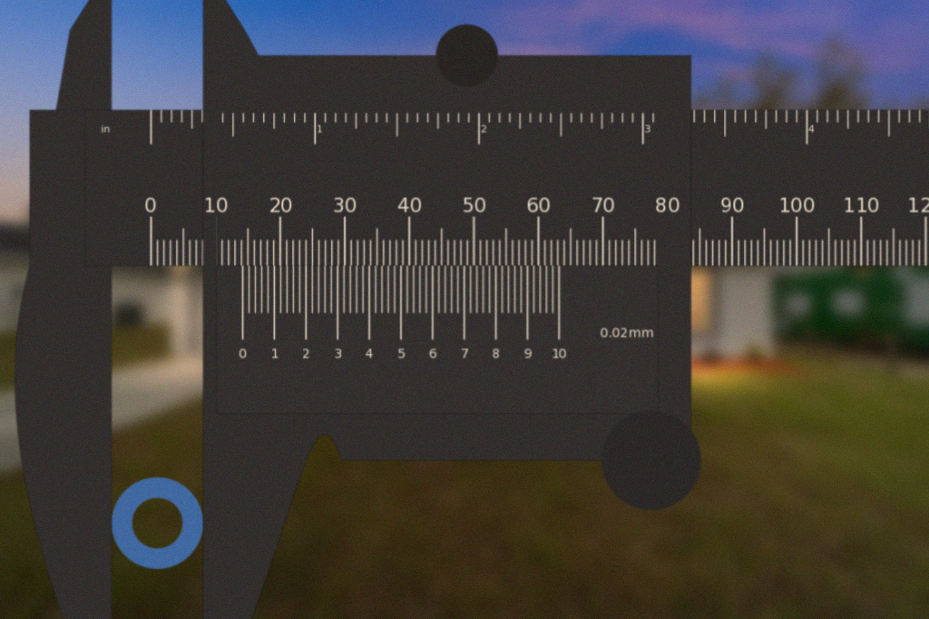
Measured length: 14.2 mm
